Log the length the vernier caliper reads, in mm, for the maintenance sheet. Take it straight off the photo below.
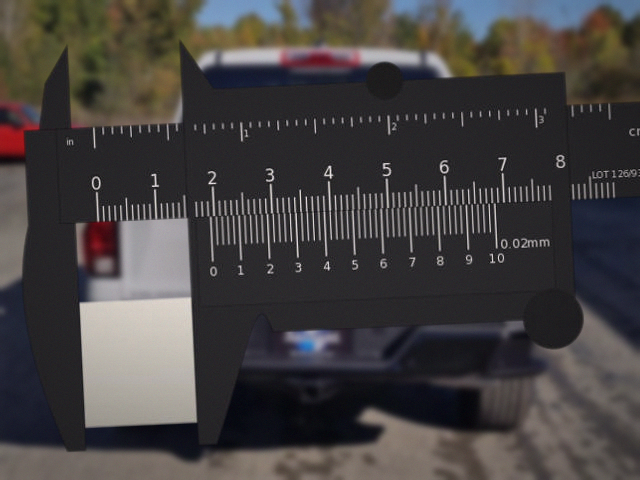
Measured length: 19.4 mm
